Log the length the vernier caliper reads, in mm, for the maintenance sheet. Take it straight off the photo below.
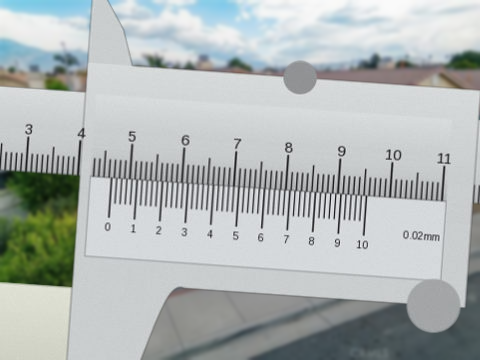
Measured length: 46.5 mm
